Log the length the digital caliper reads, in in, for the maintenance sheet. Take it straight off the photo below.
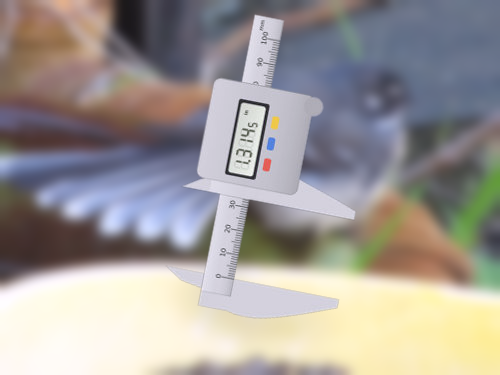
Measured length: 1.3145 in
